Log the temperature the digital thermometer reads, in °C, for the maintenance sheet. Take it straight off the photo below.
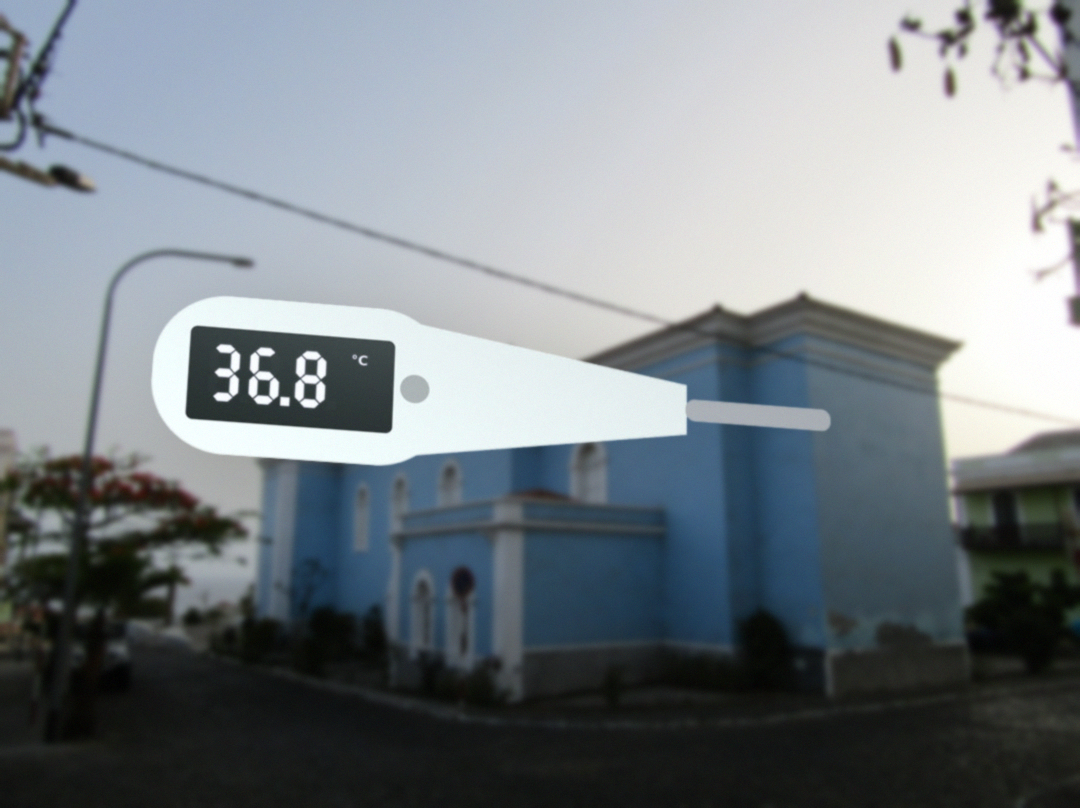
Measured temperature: 36.8 °C
